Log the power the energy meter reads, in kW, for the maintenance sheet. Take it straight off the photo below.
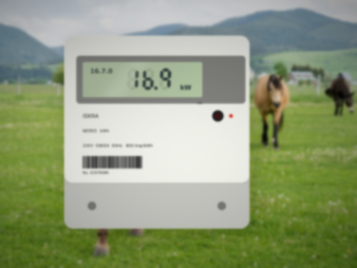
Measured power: 16.9 kW
